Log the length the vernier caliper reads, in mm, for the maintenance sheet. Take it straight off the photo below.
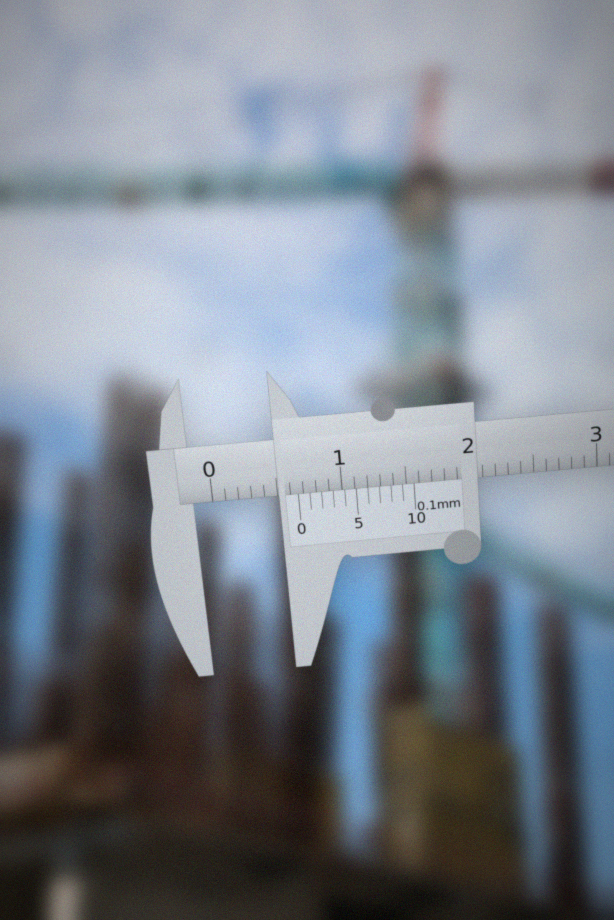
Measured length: 6.6 mm
